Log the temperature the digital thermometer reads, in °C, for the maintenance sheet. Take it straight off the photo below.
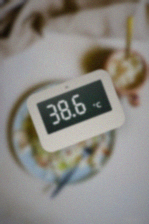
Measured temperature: 38.6 °C
